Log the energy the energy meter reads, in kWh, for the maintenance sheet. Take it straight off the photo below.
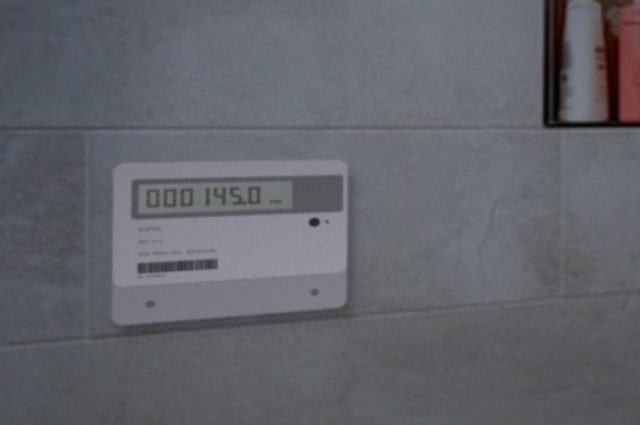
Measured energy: 145.0 kWh
